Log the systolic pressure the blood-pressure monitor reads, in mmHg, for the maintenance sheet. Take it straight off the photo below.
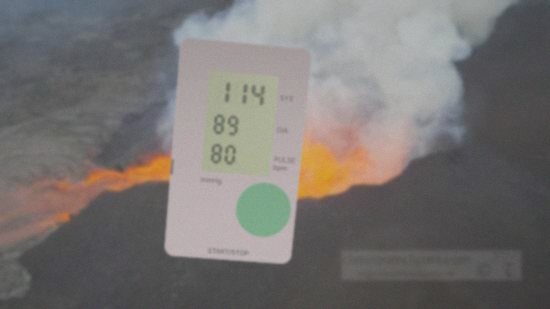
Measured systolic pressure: 114 mmHg
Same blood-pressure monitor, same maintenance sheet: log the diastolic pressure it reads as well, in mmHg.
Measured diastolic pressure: 89 mmHg
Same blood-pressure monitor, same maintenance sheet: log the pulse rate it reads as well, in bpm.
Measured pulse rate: 80 bpm
